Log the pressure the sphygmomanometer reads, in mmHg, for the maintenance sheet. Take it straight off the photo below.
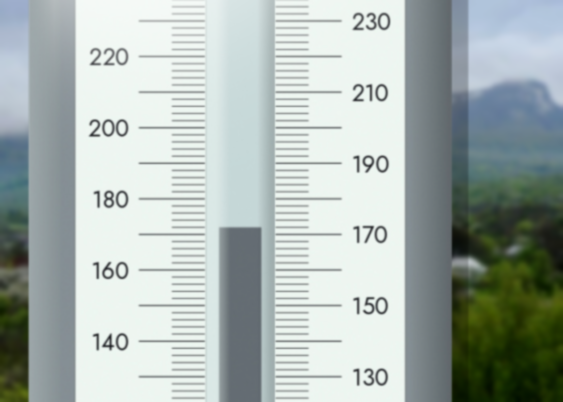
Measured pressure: 172 mmHg
